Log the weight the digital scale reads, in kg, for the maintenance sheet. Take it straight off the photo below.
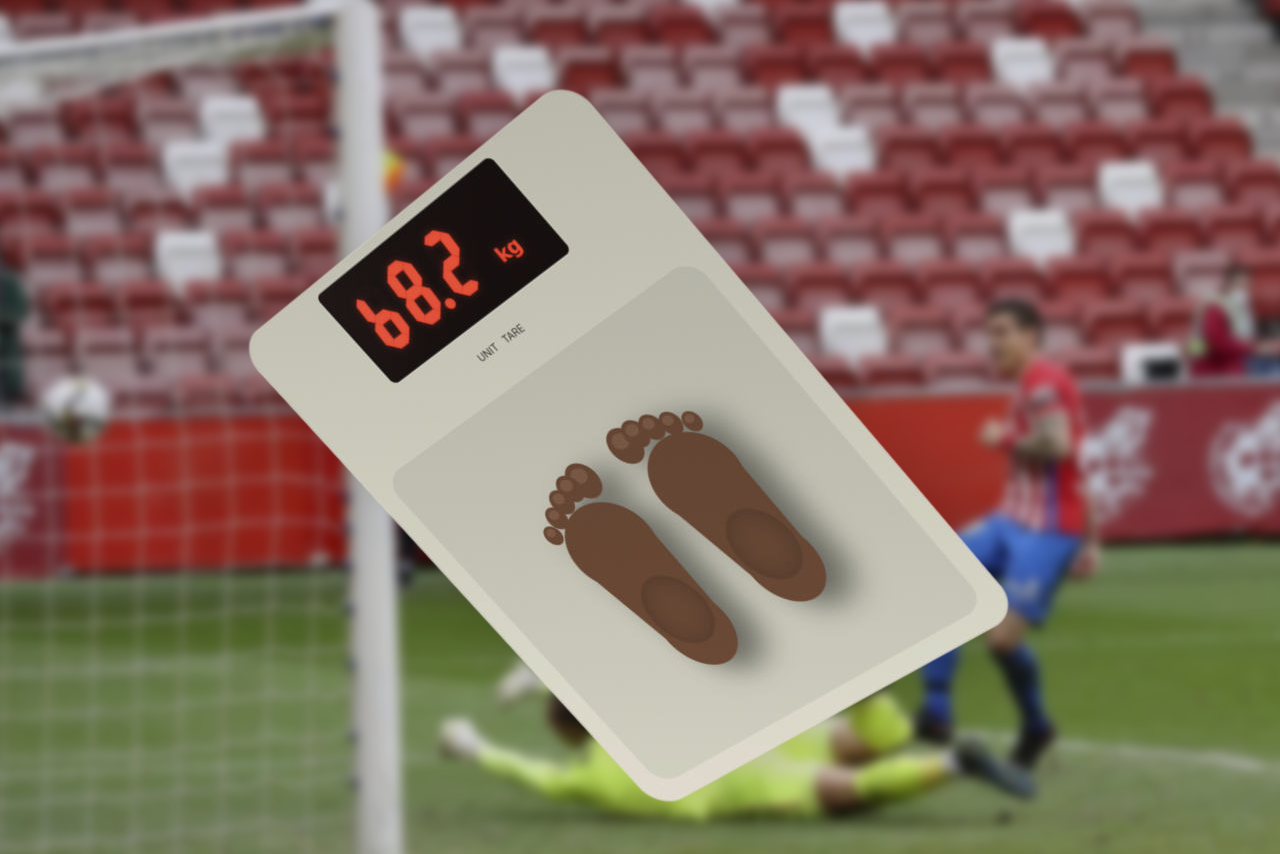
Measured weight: 68.2 kg
